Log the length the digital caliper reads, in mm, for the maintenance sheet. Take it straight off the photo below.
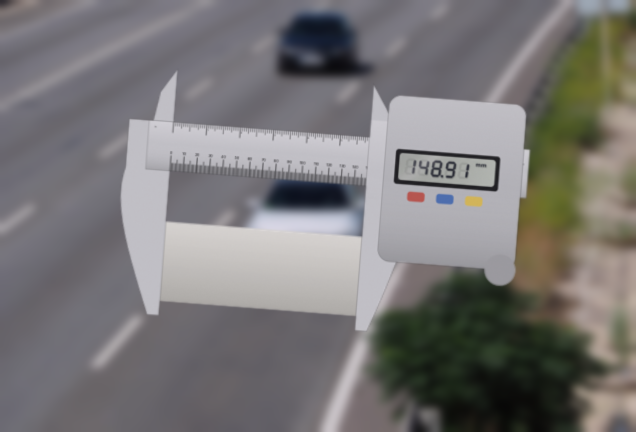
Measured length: 148.91 mm
